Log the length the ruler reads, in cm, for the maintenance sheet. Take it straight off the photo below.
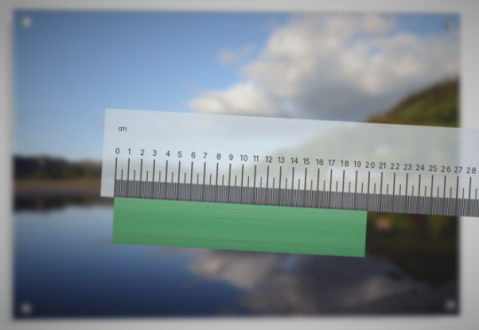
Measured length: 20 cm
